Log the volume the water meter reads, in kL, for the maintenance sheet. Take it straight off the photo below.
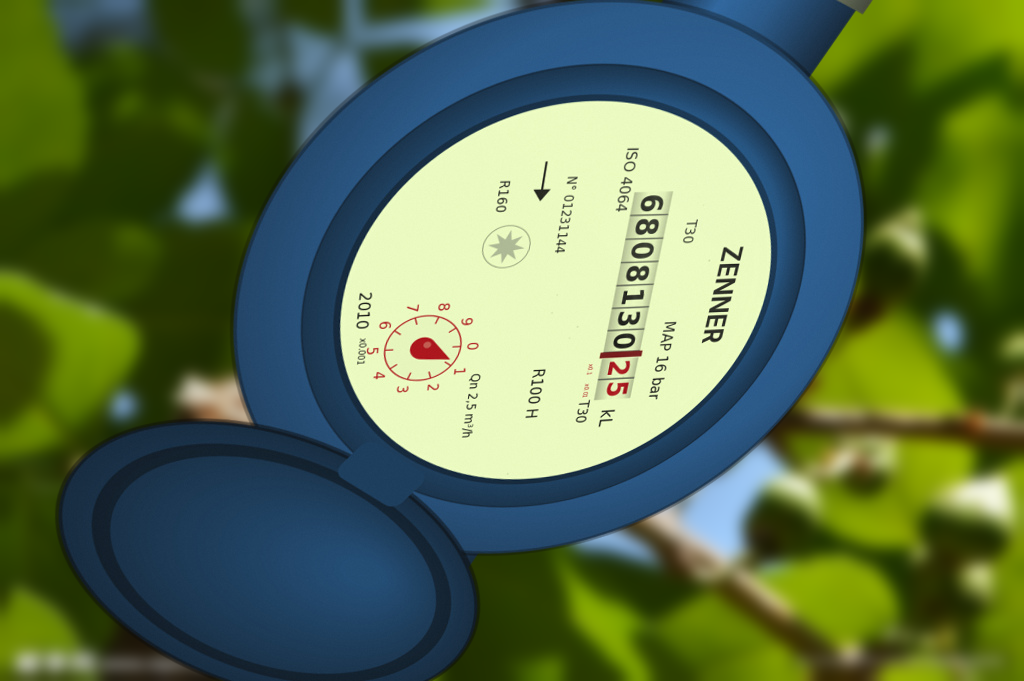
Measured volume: 6808130.250 kL
